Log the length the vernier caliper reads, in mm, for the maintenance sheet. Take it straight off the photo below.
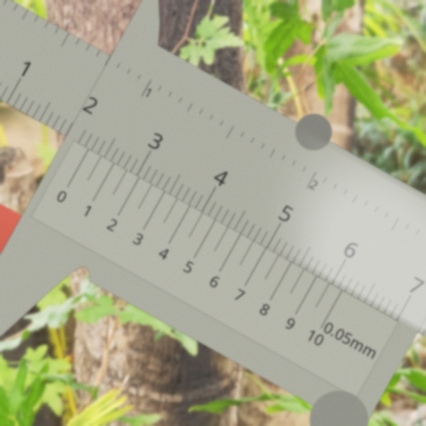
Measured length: 22.6 mm
